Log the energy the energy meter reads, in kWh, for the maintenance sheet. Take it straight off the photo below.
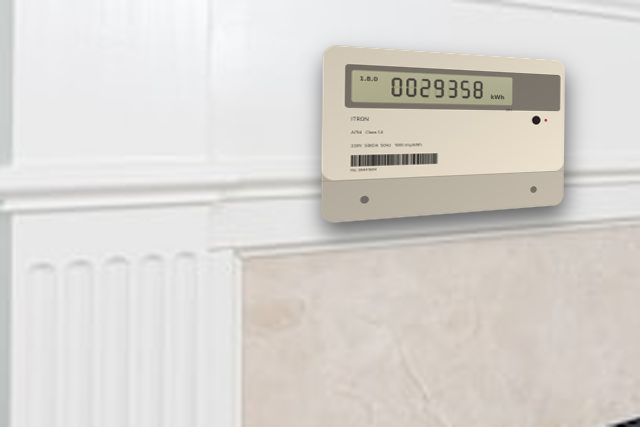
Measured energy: 29358 kWh
